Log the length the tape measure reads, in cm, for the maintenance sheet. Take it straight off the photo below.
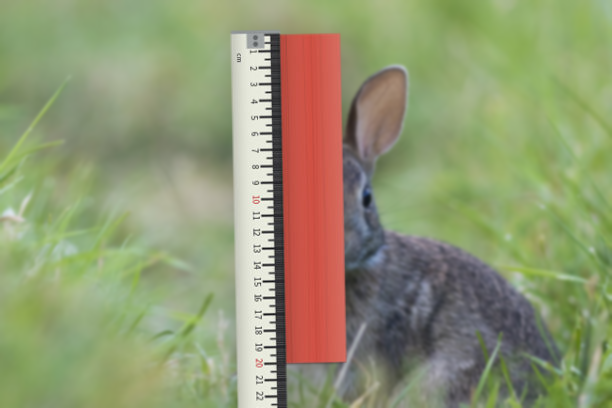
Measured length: 20 cm
